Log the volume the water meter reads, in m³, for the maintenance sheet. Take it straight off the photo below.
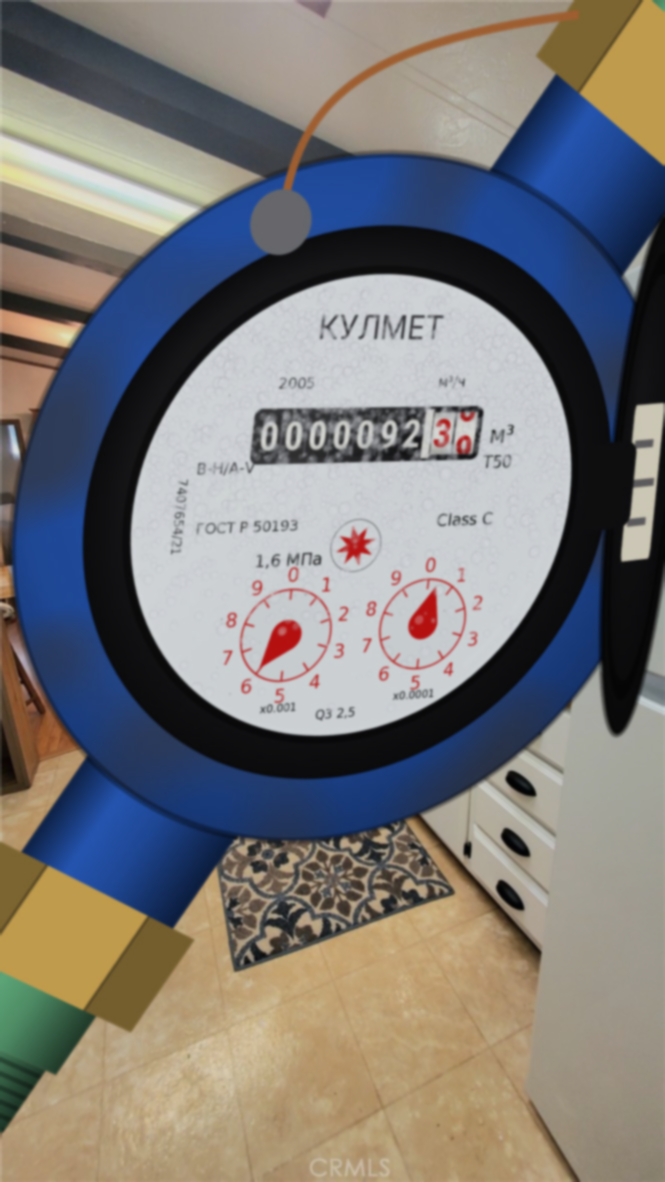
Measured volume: 92.3860 m³
